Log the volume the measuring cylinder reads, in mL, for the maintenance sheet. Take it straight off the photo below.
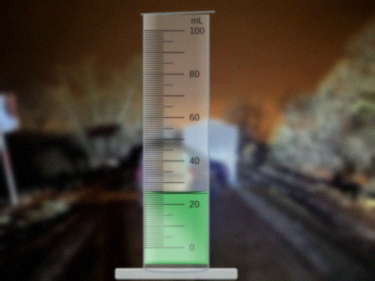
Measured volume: 25 mL
